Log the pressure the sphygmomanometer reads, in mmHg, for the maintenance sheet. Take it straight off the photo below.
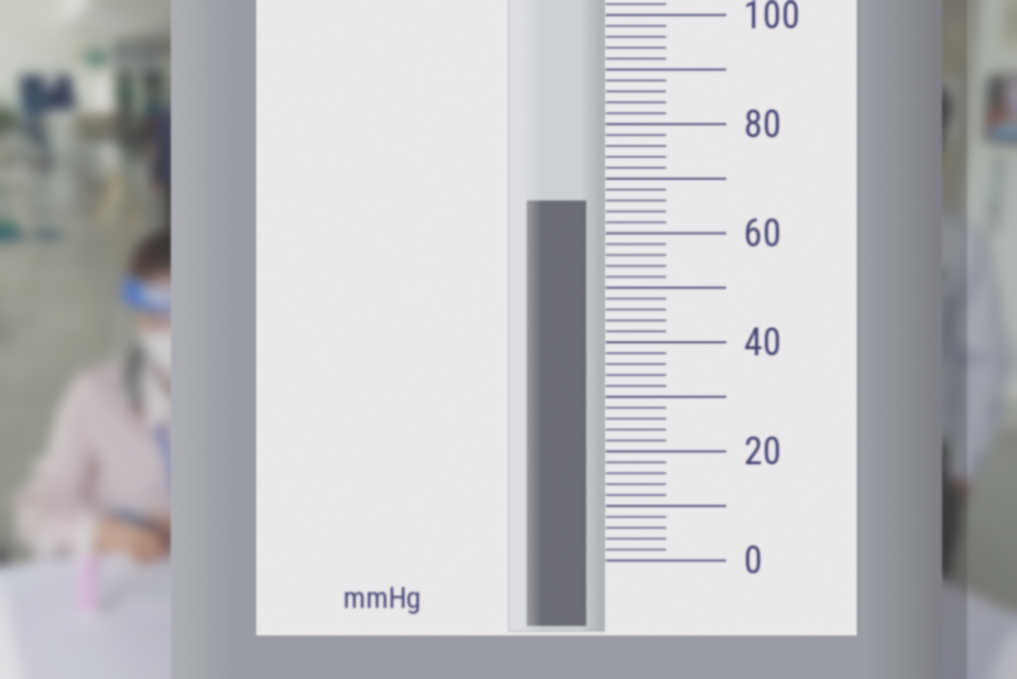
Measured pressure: 66 mmHg
